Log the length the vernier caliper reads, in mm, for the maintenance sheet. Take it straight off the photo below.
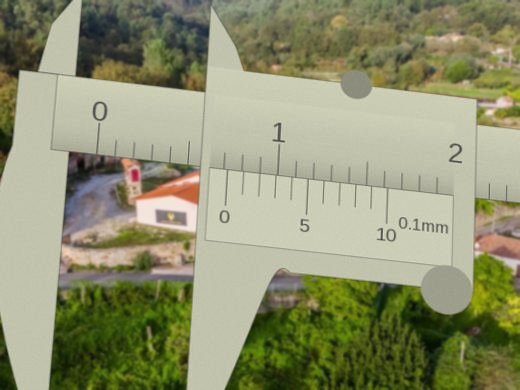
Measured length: 7.2 mm
